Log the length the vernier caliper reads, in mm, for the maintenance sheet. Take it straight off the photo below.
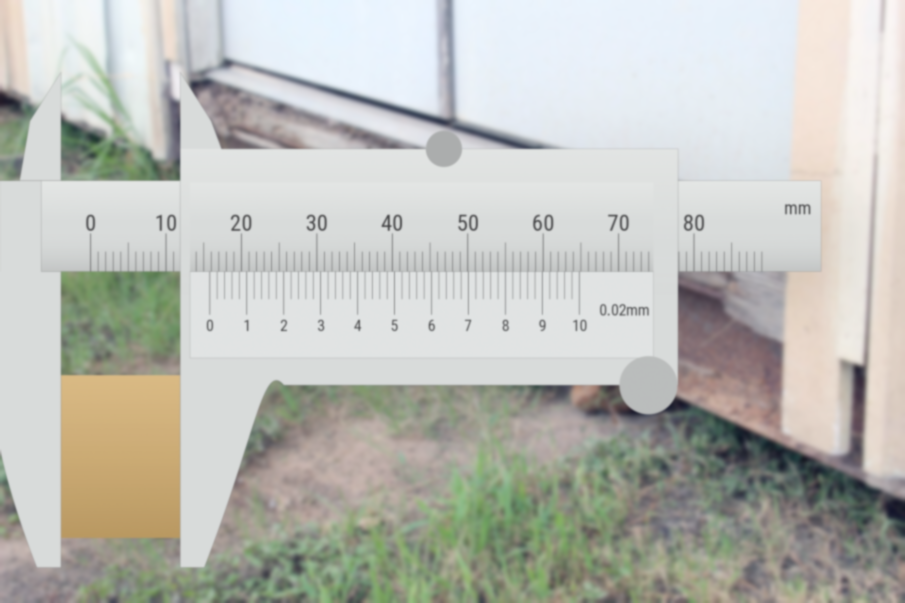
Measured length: 15.8 mm
